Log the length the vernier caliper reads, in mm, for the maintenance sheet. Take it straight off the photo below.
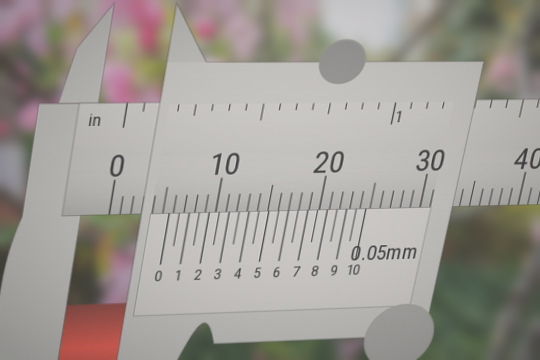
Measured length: 5.6 mm
